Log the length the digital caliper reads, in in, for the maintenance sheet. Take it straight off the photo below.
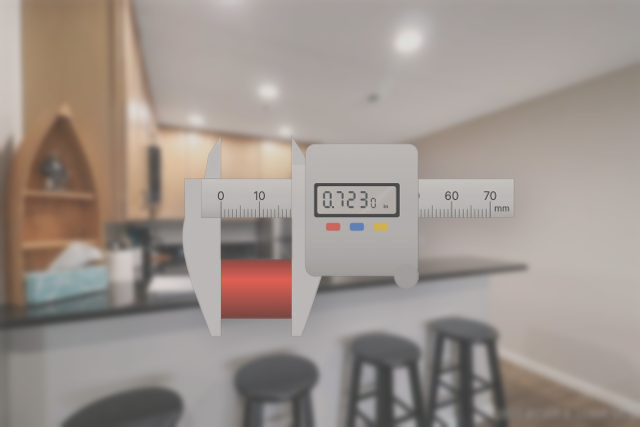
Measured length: 0.7230 in
